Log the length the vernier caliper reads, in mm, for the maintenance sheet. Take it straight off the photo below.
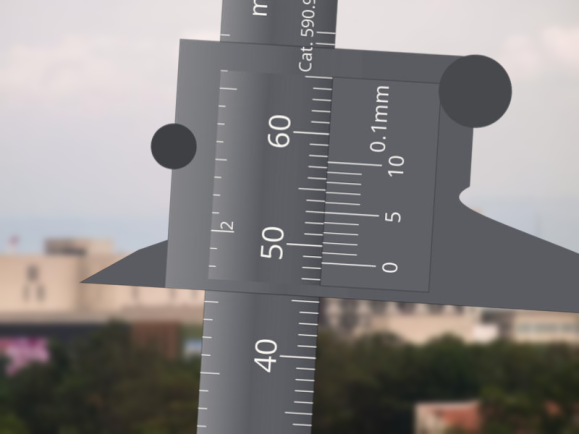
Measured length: 48.5 mm
